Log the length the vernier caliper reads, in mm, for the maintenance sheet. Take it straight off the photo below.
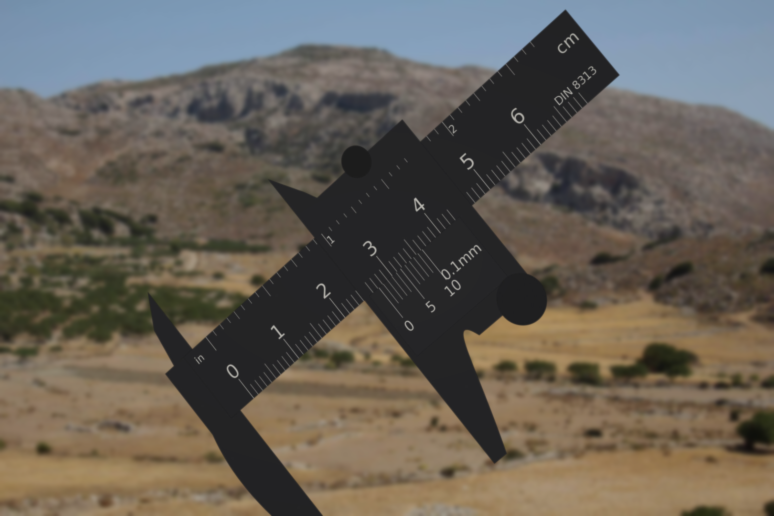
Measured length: 27.2 mm
